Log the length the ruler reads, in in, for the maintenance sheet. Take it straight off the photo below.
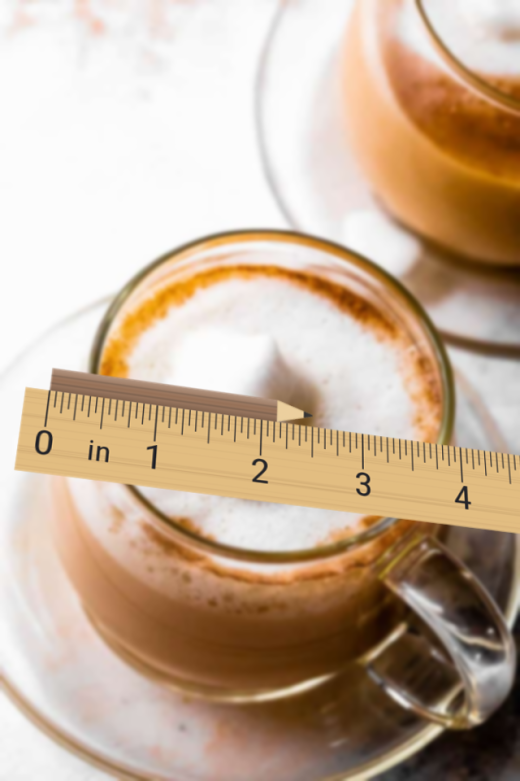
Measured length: 2.5 in
